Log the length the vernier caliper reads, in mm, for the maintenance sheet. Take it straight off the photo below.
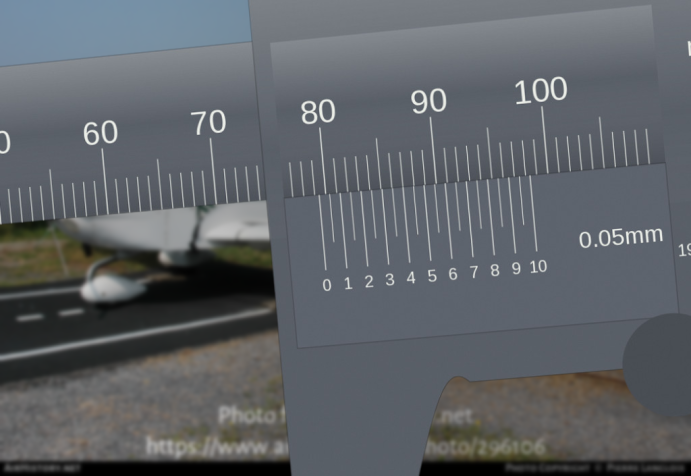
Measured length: 79.4 mm
